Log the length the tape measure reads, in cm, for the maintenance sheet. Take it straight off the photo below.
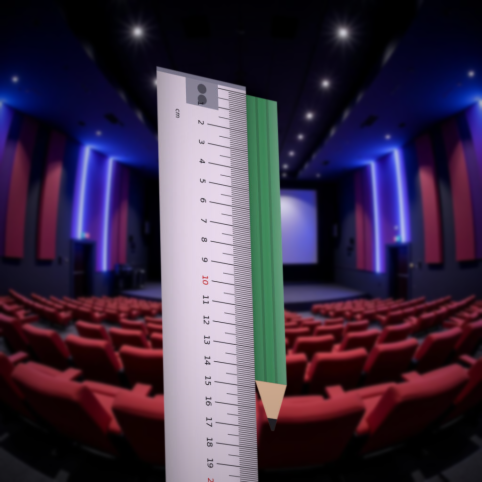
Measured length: 17 cm
